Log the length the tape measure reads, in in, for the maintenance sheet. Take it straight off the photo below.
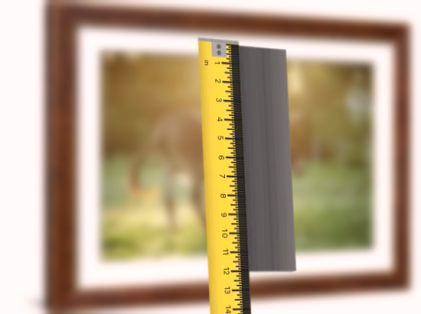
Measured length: 12 in
